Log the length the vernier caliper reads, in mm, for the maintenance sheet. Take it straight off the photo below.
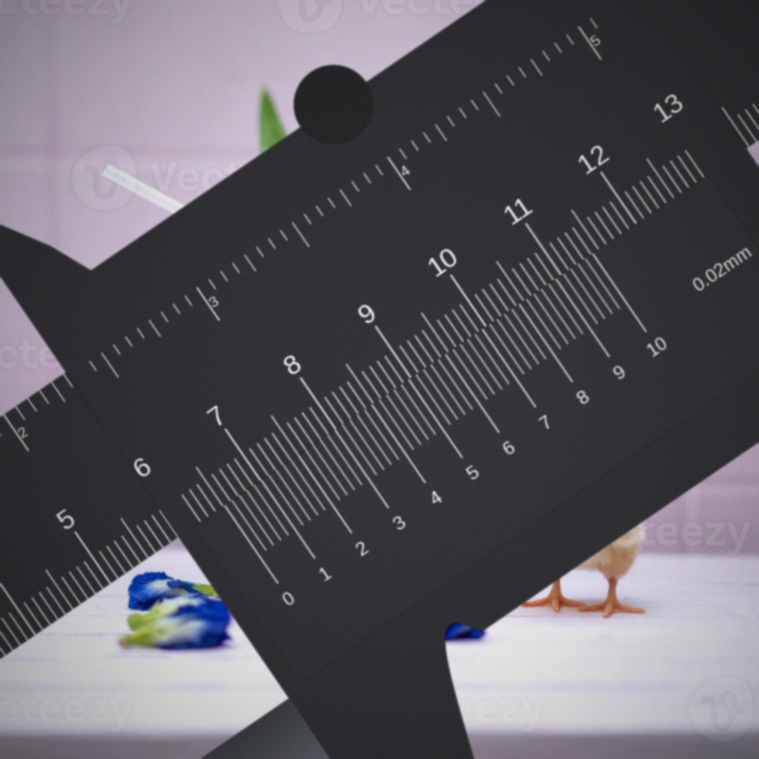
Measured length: 65.2 mm
